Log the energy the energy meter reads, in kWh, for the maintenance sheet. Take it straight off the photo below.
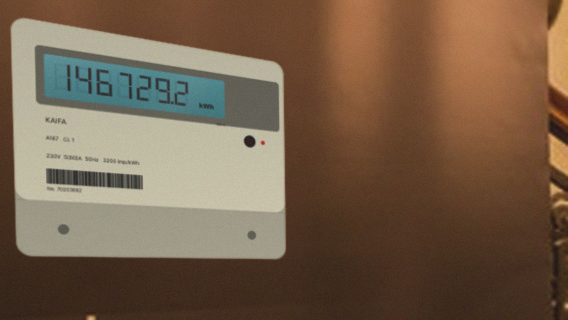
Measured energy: 146729.2 kWh
